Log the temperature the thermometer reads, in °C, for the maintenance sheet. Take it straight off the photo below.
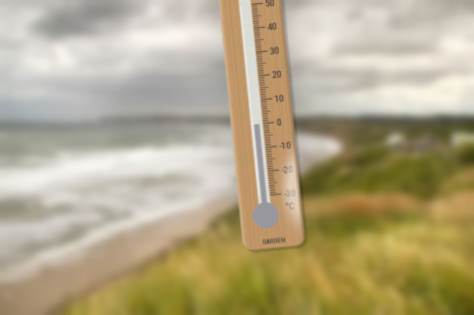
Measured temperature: 0 °C
